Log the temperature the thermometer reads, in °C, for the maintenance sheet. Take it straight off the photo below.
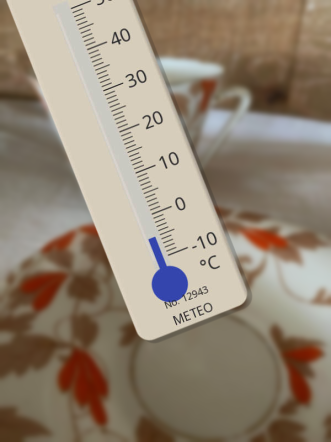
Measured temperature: -5 °C
